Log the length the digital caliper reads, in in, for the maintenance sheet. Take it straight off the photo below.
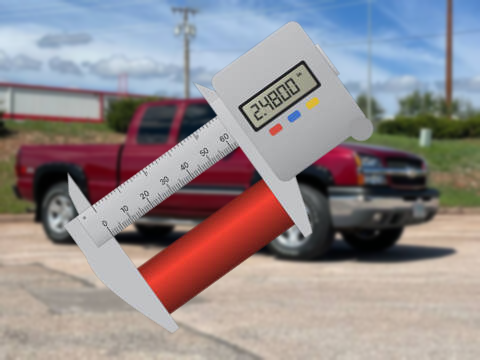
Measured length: 2.4800 in
